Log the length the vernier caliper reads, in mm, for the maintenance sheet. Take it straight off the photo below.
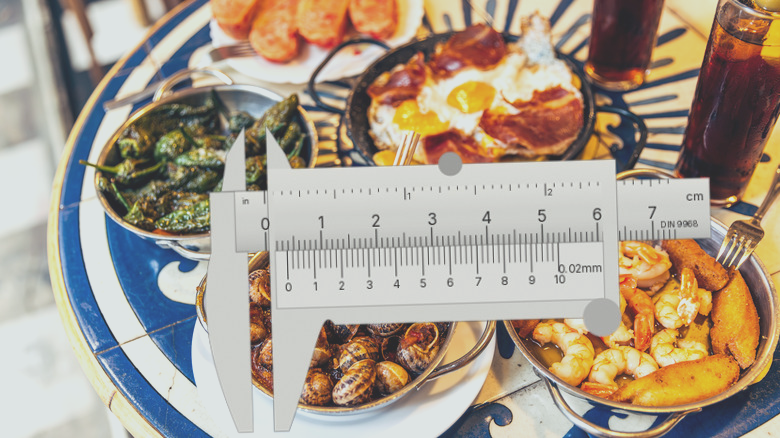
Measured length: 3.8 mm
